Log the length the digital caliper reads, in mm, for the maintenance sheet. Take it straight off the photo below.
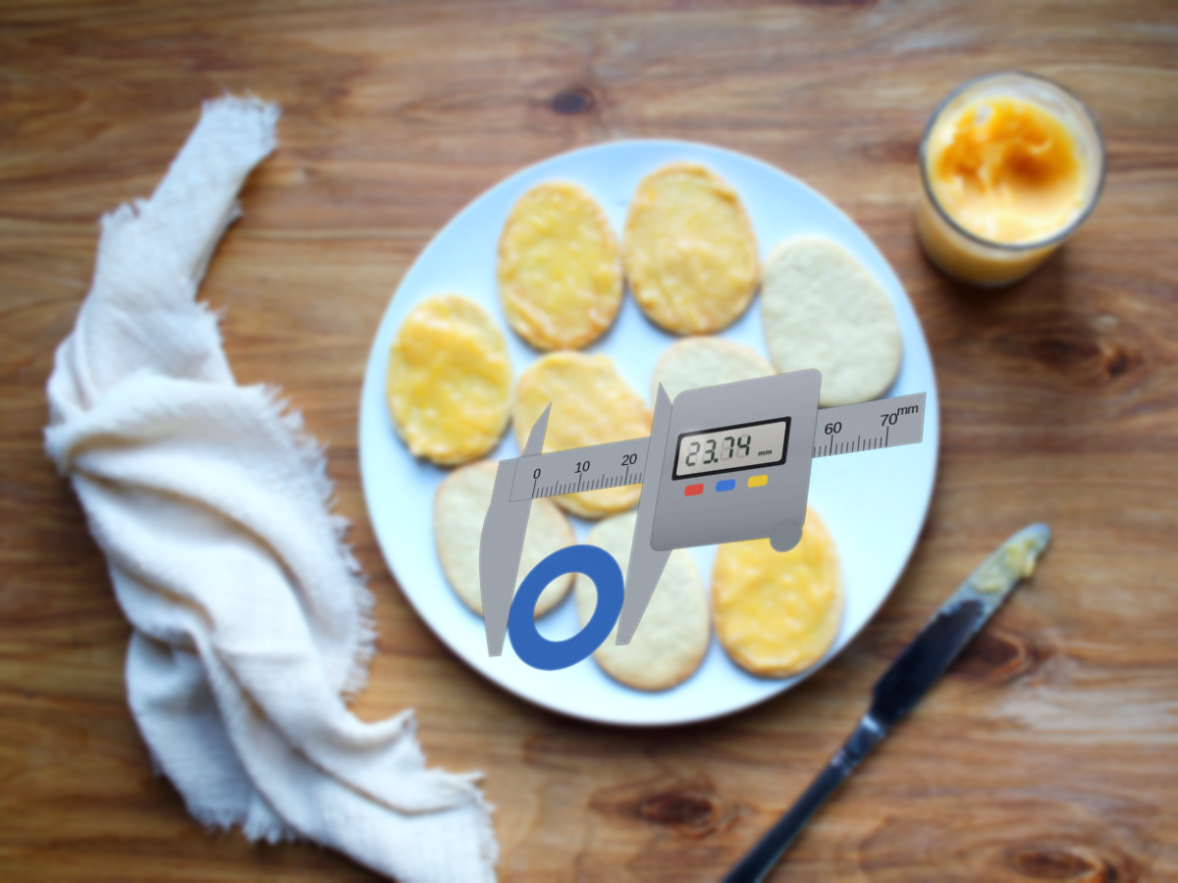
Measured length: 23.74 mm
